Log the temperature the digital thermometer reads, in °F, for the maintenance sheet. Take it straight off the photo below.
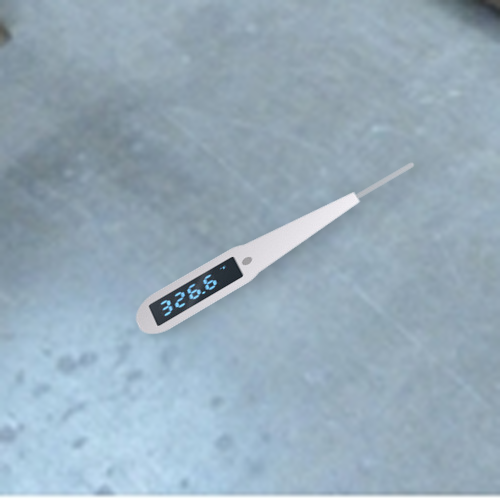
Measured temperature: 326.6 °F
